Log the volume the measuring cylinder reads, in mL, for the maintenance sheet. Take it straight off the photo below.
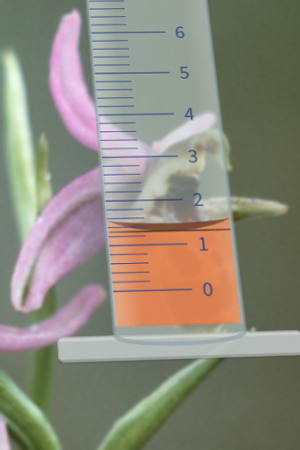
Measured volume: 1.3 mL
